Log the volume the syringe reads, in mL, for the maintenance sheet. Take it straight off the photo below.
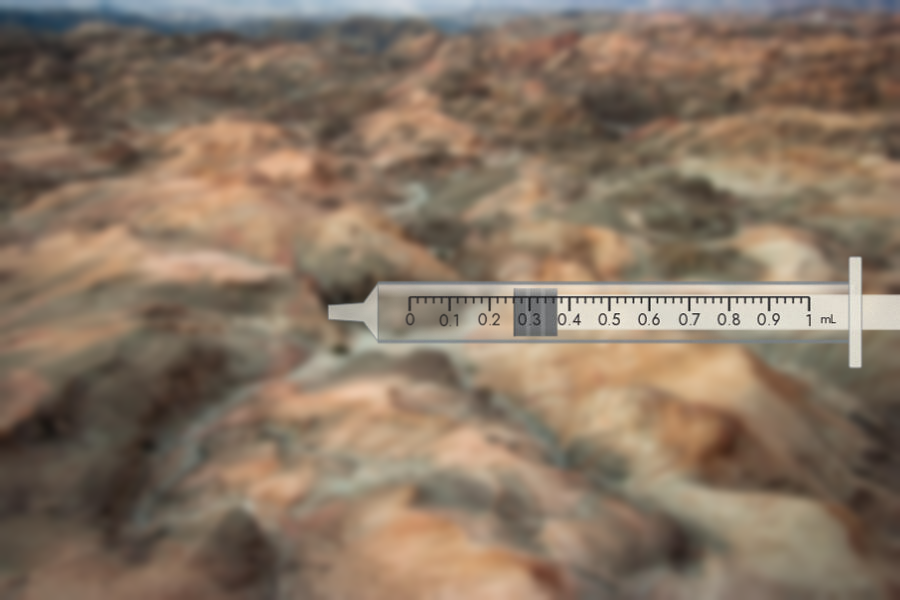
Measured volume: 0.26 mL
